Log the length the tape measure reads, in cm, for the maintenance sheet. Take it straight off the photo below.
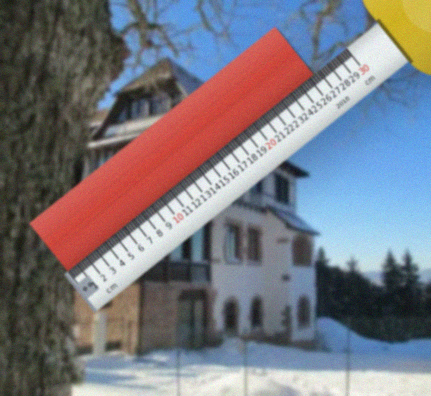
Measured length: 26.5 cm
